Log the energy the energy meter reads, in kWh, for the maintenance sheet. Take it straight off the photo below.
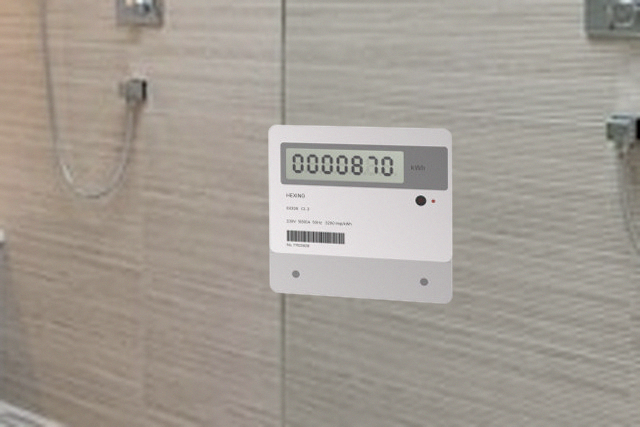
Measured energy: 870 kWh
